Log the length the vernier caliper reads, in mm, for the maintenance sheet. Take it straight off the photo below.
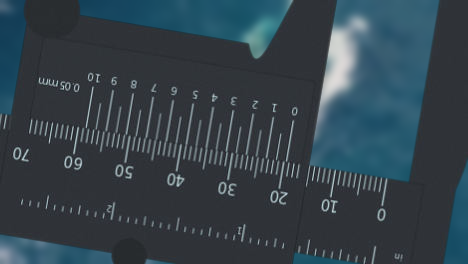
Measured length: 19.5 mm
